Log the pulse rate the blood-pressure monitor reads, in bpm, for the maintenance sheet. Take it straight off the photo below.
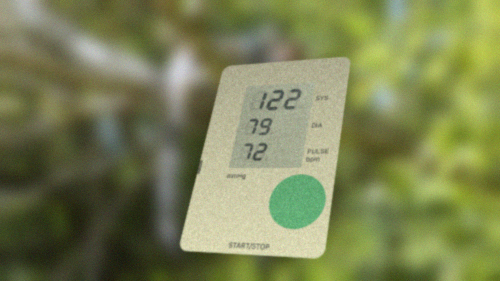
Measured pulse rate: 72 bpm
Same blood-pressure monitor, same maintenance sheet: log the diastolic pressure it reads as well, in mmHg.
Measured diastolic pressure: 79 mmHg
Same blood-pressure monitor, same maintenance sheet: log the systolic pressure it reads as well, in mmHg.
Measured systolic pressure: 122 mmHg
